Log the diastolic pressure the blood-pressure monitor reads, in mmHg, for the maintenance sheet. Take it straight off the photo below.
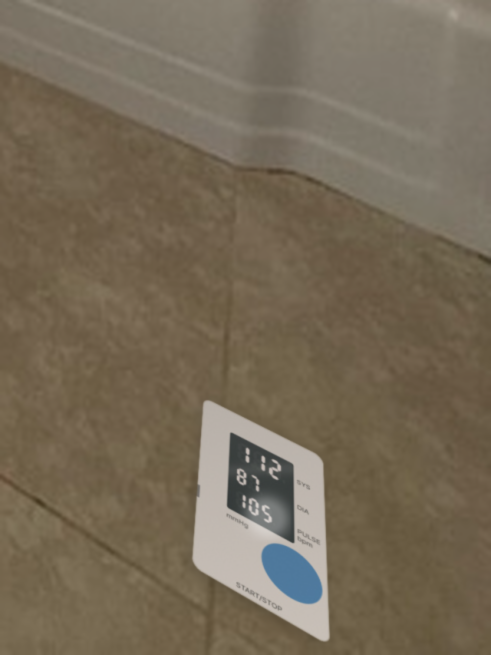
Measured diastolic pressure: 87 mmHg
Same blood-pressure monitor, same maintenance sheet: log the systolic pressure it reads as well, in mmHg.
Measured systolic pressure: 112 mmHg
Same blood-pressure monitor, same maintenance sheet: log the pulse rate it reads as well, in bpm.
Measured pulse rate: 105 bpm
